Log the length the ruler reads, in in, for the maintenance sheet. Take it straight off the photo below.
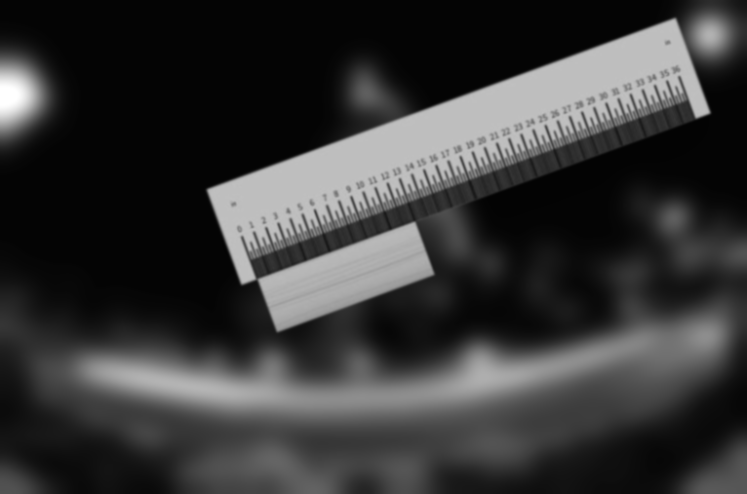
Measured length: 13 in
